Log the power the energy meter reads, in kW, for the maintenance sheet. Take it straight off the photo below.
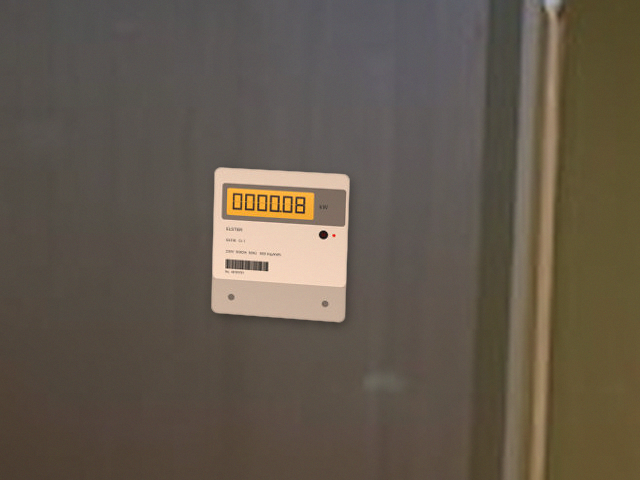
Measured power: 0.08 kW
